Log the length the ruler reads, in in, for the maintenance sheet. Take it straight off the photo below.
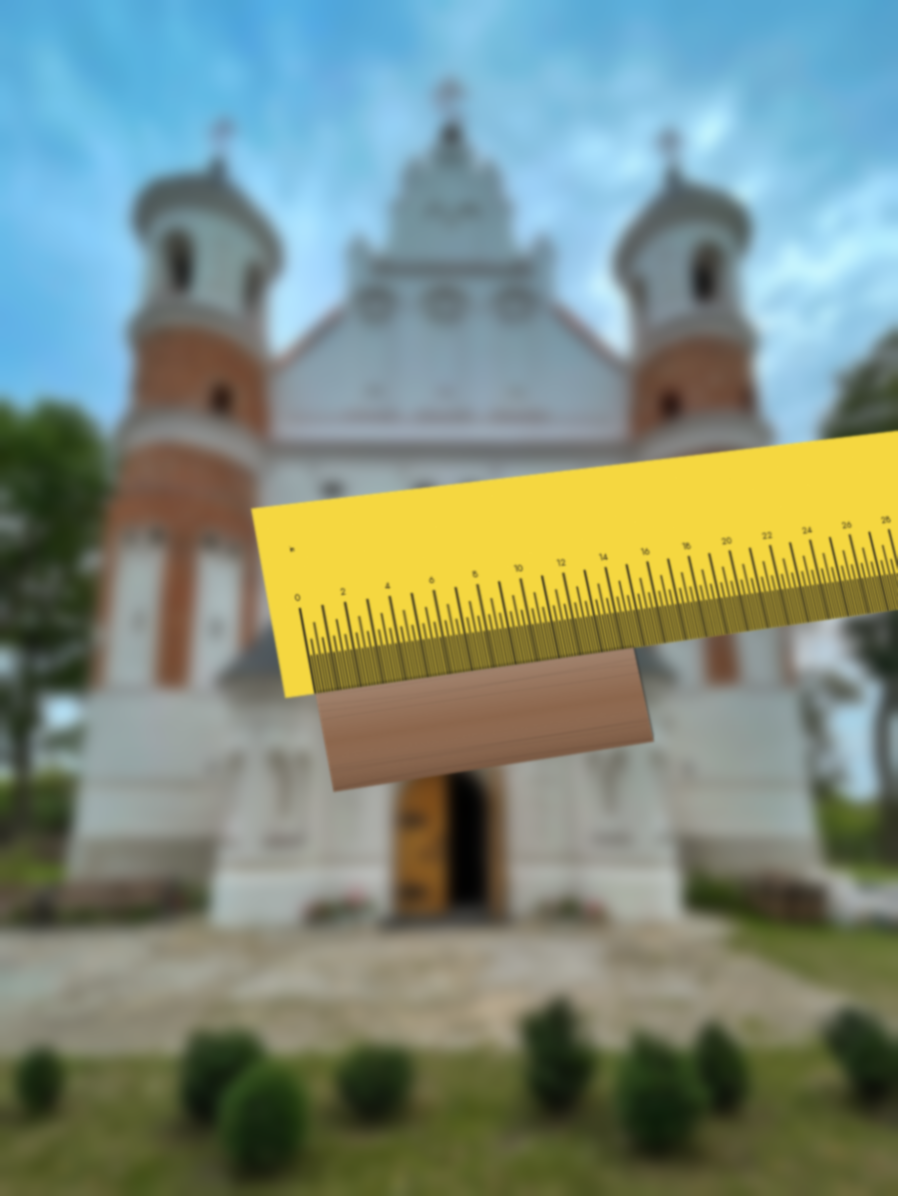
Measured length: 14.5 in
